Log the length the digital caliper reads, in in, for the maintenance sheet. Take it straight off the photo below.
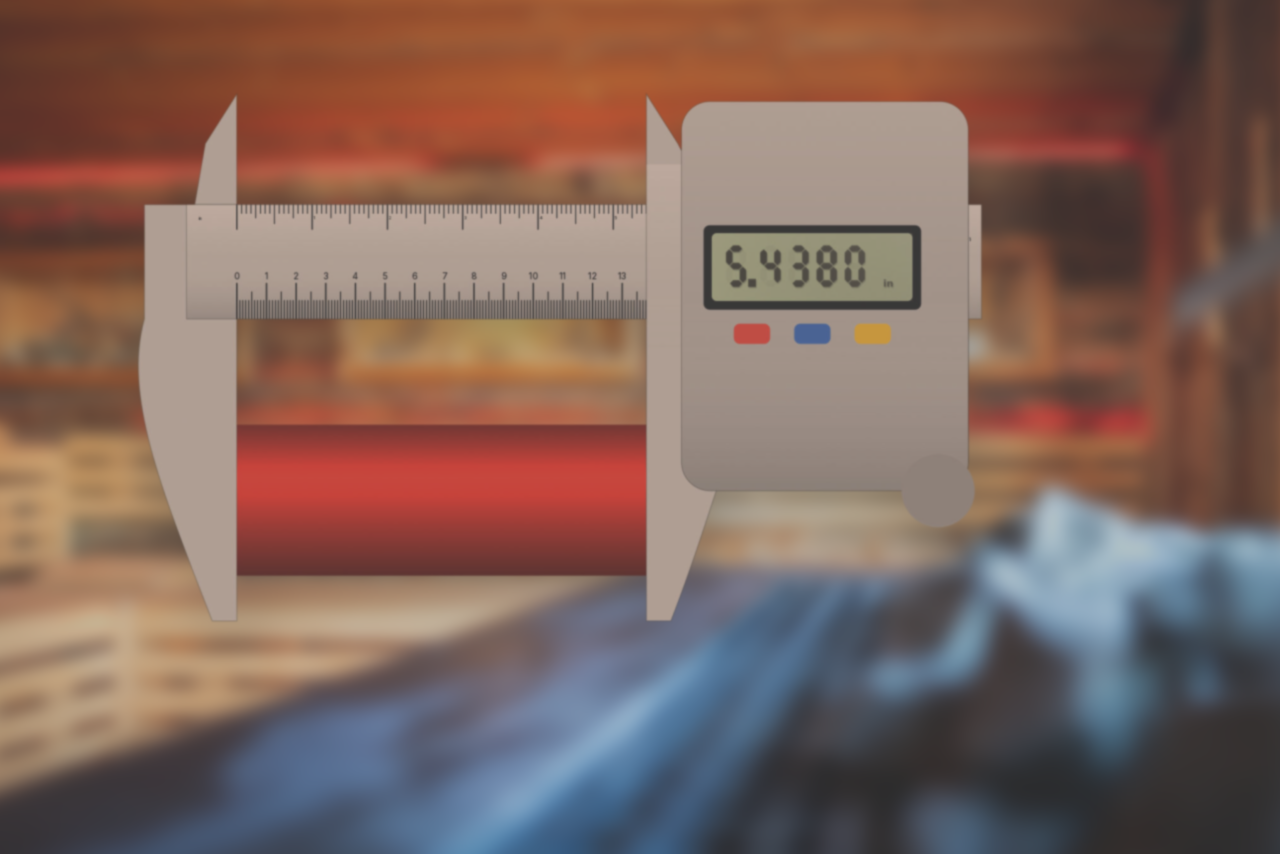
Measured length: 5.4380 in
